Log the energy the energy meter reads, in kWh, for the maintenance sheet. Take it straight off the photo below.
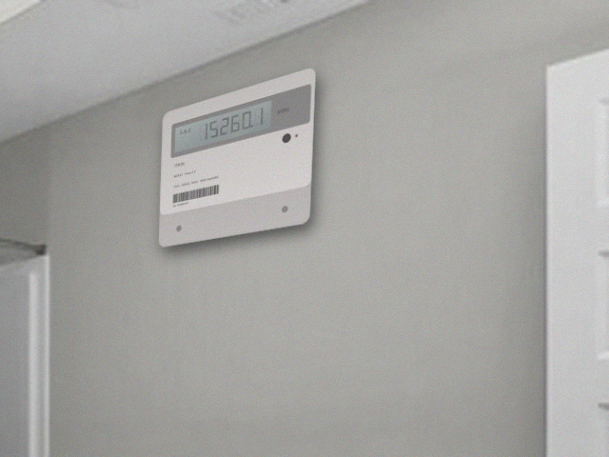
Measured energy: 15260.1 kWh
